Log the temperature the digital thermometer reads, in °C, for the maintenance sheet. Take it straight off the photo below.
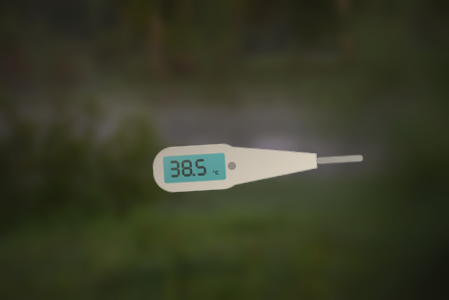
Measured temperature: 38.5 °C
